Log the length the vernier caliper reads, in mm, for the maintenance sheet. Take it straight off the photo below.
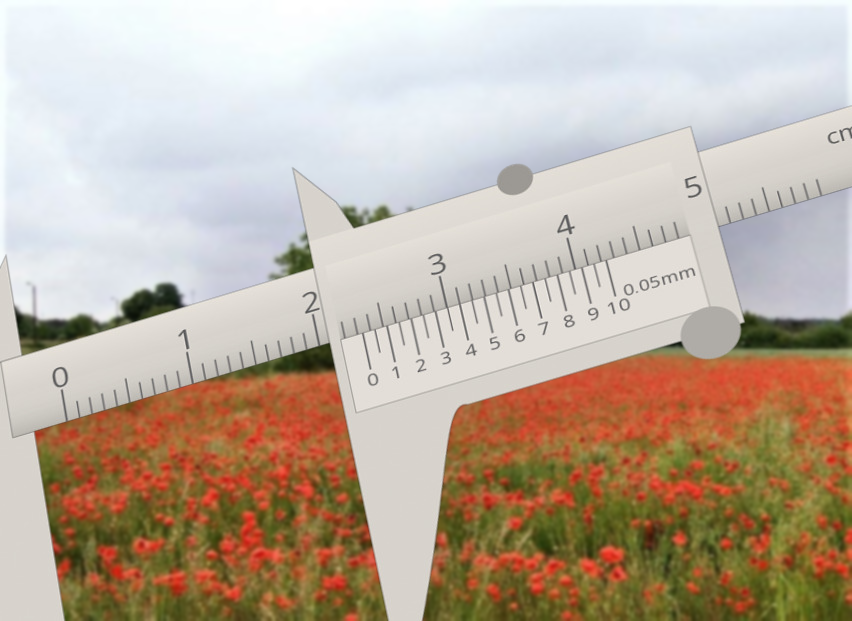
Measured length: 23.4 mm
